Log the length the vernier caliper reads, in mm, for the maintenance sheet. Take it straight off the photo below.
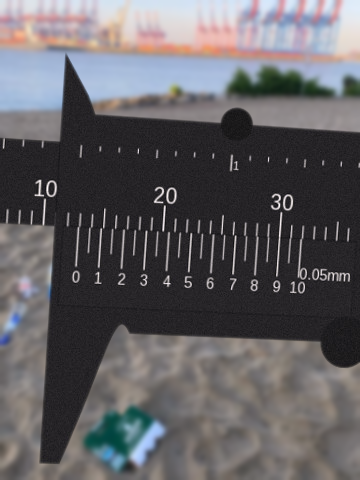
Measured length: 12.9 mm
